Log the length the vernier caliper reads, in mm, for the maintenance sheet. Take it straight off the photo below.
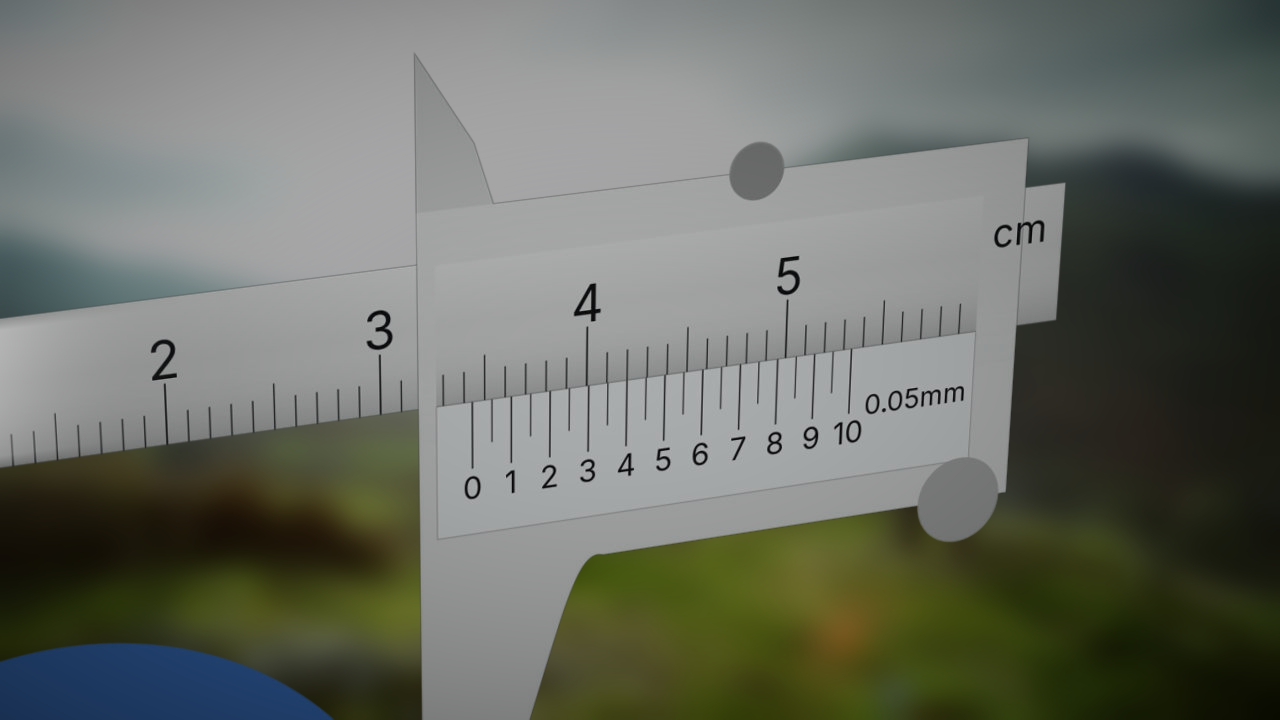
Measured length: 34.4 mm
